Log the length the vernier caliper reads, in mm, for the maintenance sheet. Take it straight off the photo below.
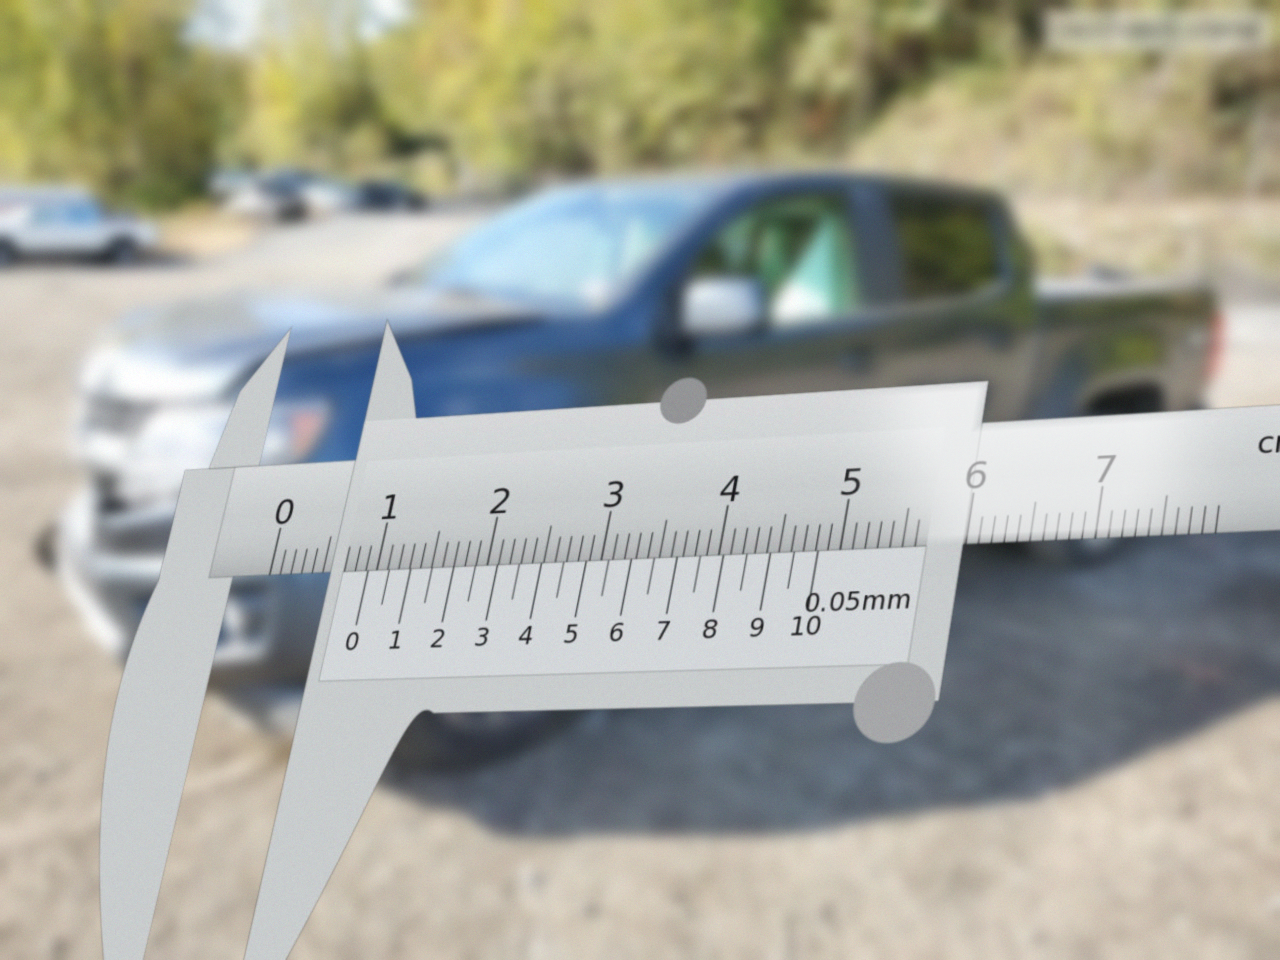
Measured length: 9.2 mm
